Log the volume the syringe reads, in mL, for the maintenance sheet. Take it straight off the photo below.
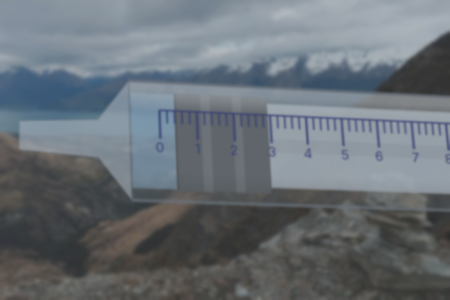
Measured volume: 0.4 mL
